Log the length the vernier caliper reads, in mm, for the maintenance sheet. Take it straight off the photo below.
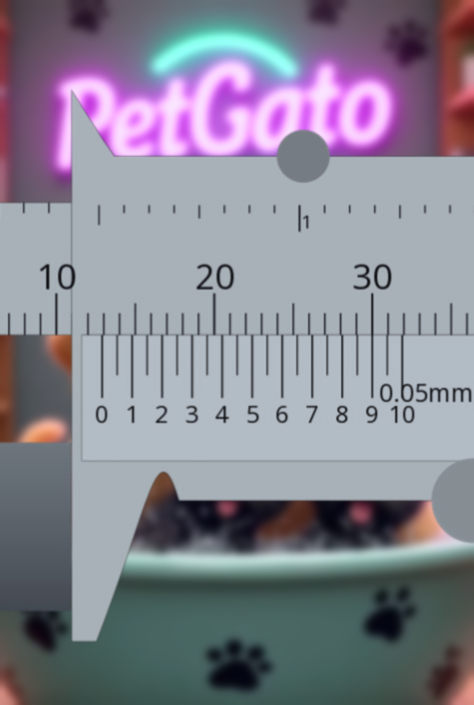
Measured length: 12.9 mm
